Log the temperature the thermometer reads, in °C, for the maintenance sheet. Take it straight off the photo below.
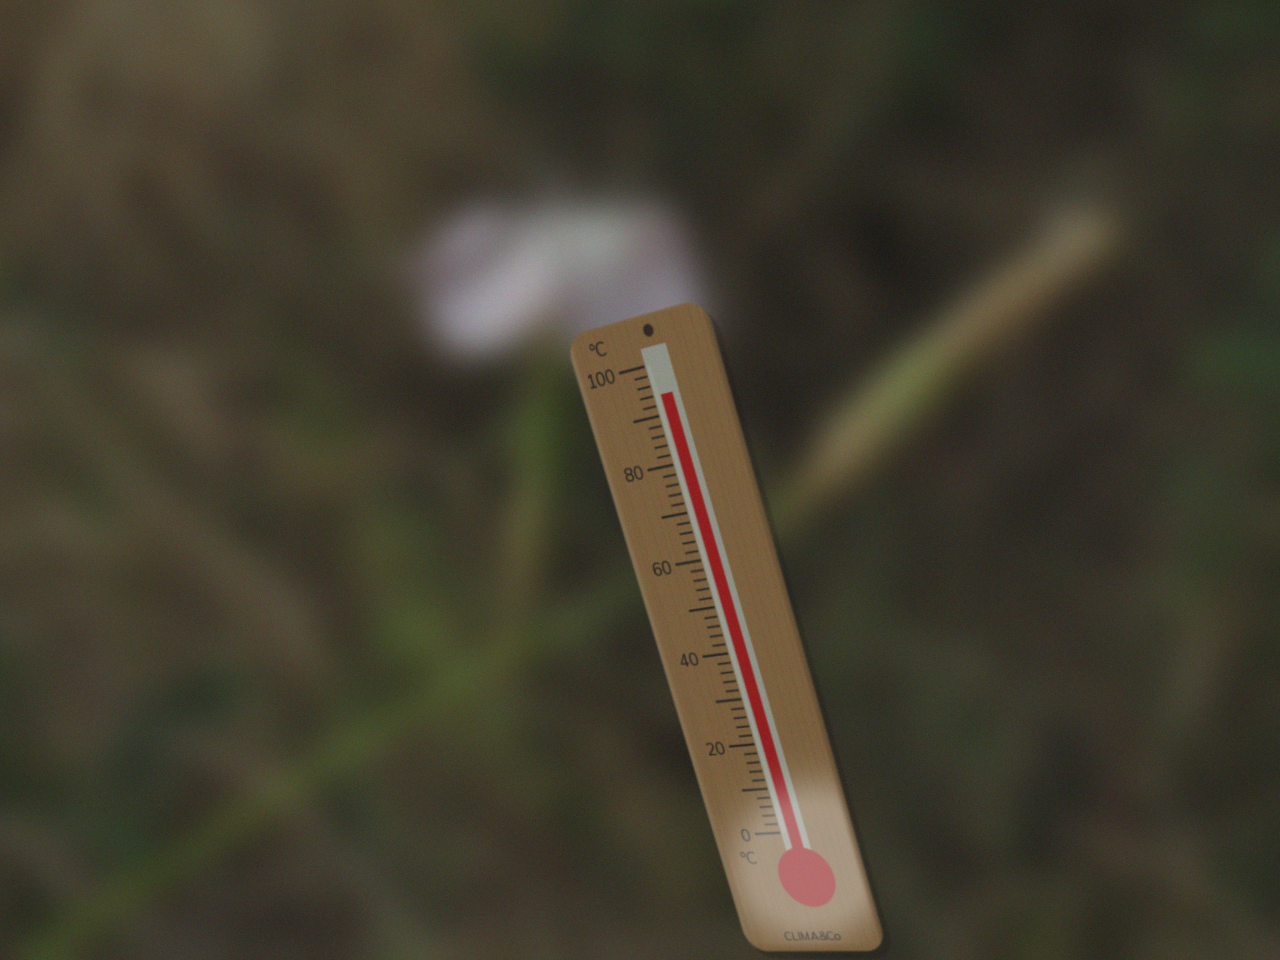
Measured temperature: 94 °C
